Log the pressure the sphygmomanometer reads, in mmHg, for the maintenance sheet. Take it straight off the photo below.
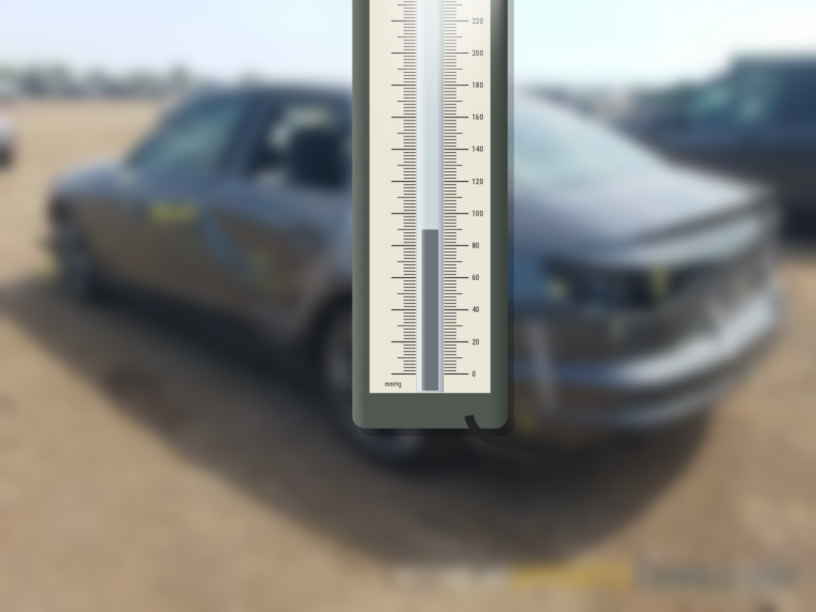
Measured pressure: 90 mmHg
